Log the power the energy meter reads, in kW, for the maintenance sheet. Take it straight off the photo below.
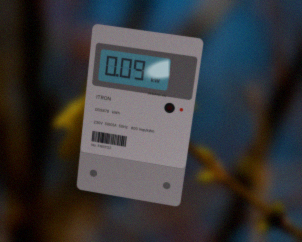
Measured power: 0.09 kW
